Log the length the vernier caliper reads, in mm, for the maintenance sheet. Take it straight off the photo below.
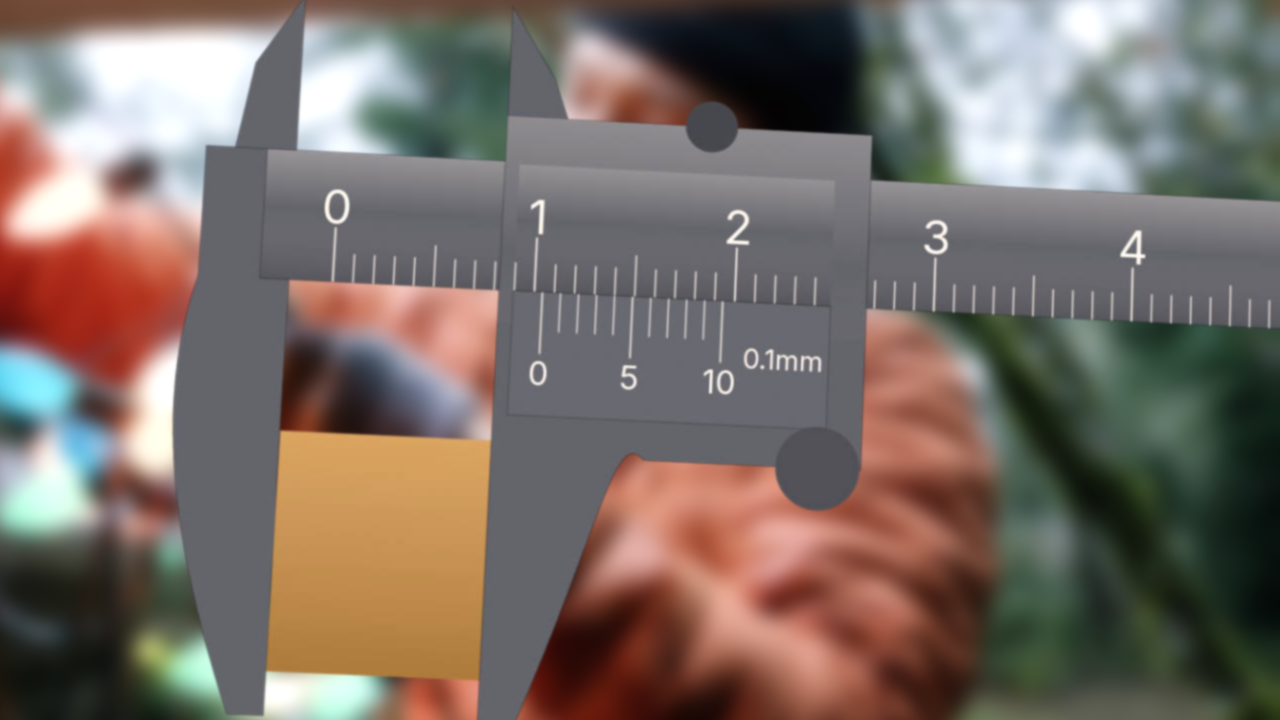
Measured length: 10.4 mm
